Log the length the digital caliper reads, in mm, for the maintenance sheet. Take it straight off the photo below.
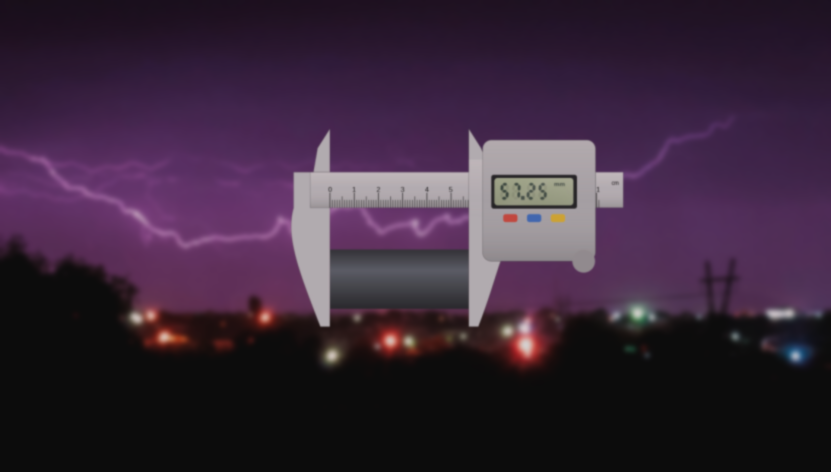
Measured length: 57.25 mm
